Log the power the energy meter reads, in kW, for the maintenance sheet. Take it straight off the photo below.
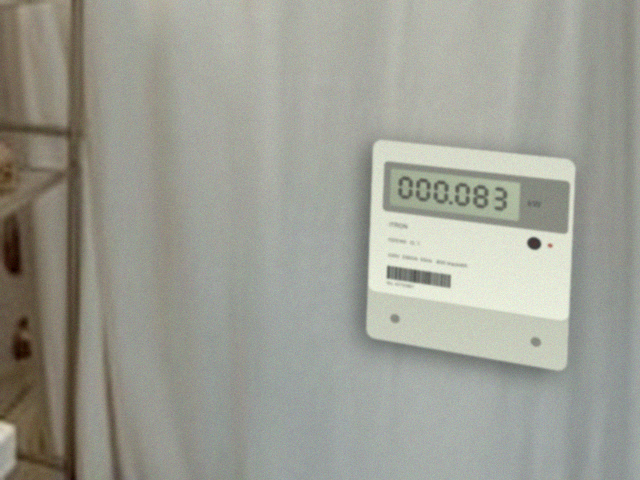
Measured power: 0.083 kW
